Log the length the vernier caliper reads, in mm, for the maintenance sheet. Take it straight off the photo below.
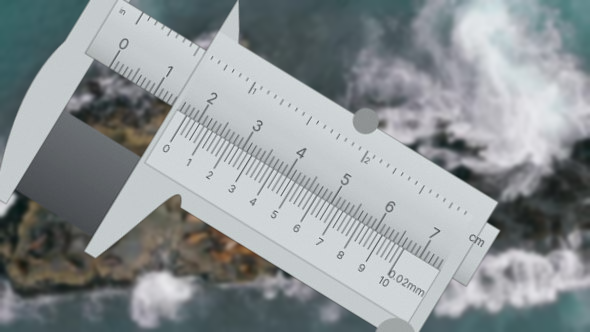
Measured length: 17.5 mm
